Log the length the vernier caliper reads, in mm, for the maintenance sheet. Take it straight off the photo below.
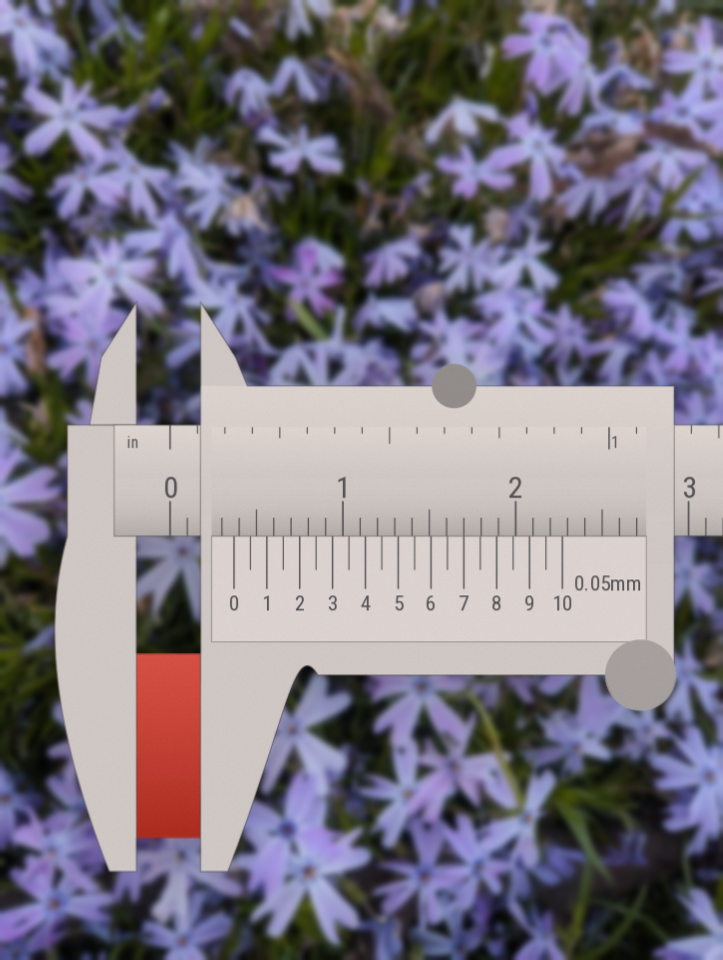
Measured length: 3.7 mm
